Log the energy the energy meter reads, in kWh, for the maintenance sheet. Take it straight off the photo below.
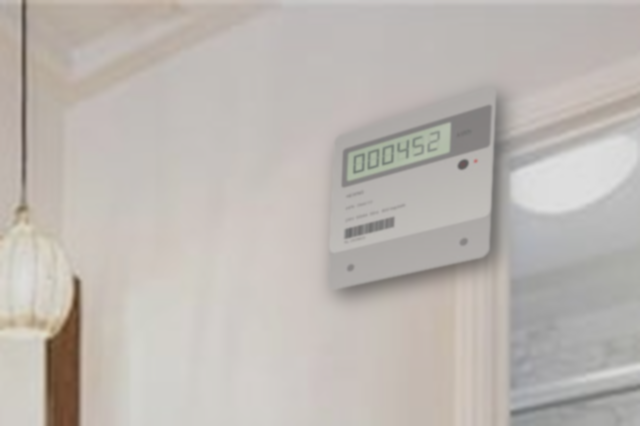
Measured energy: 452 kWh
